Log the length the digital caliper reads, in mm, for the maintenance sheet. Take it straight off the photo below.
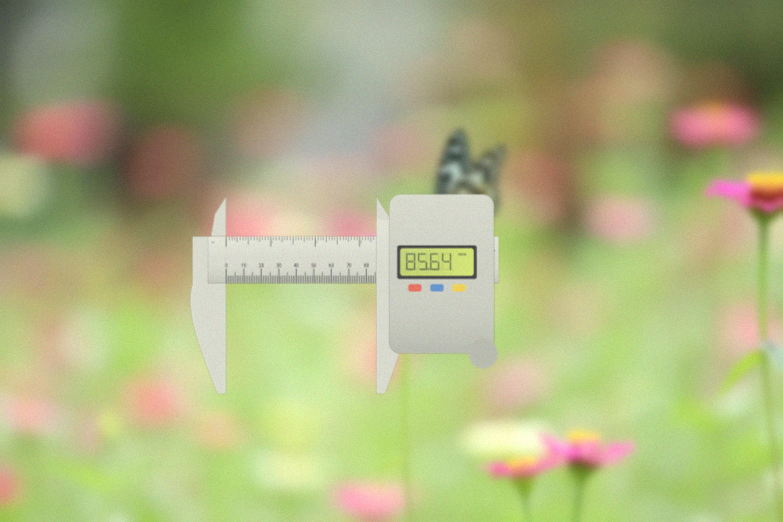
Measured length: 85.64 mm
